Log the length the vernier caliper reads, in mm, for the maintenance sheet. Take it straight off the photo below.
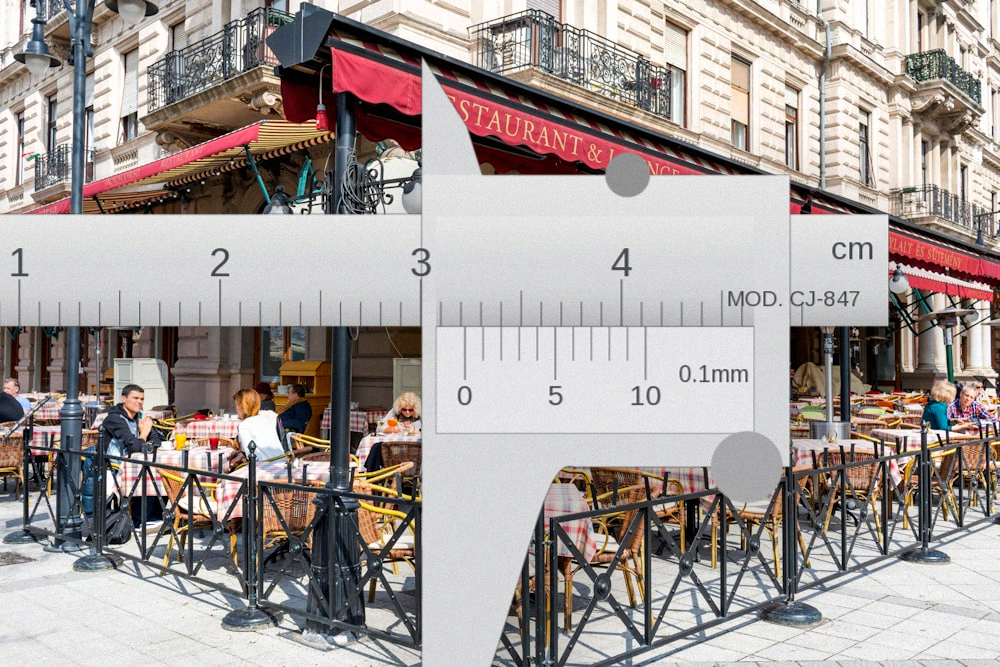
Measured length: 32.2 mm
